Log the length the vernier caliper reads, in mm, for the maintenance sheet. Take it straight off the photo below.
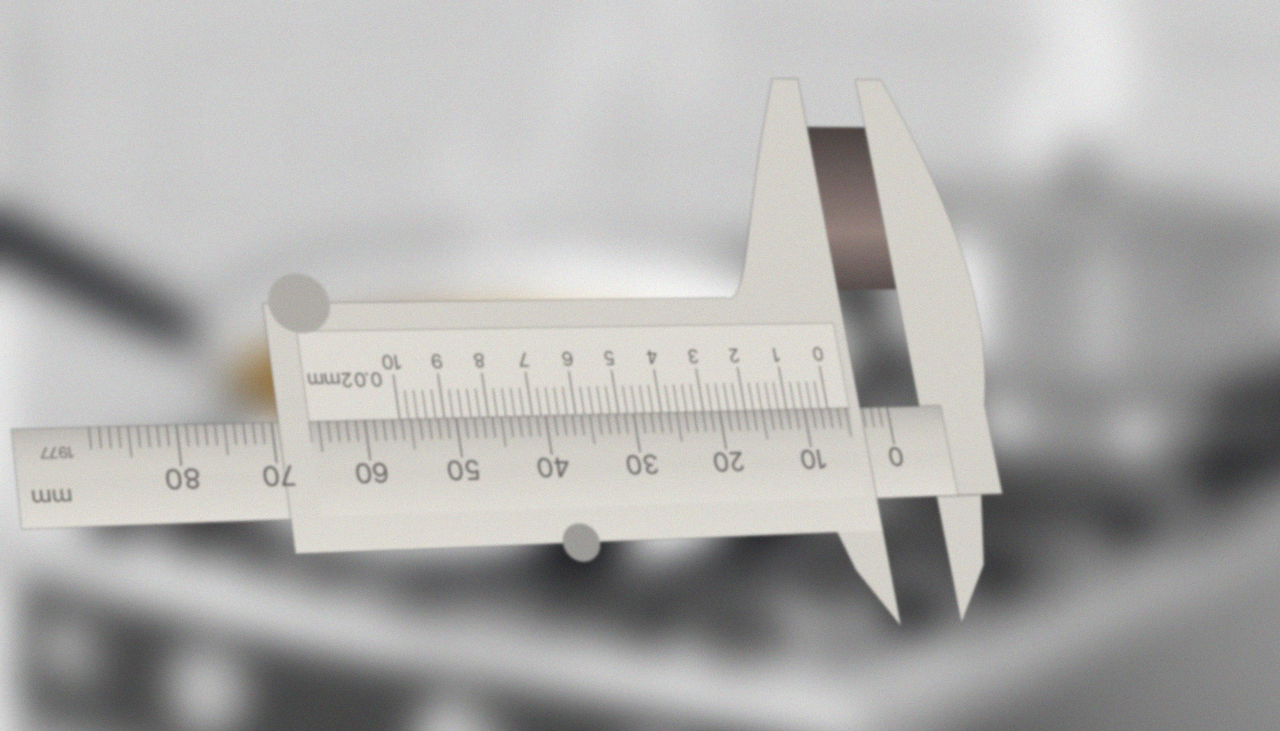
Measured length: 7.2 mm
